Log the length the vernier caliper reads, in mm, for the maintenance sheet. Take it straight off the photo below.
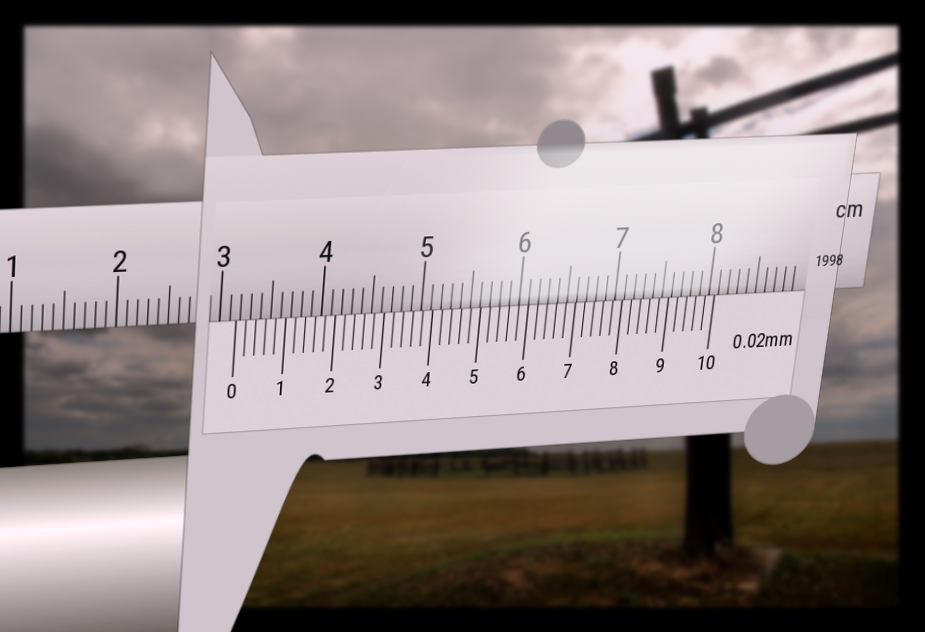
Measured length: 31.6 mm
